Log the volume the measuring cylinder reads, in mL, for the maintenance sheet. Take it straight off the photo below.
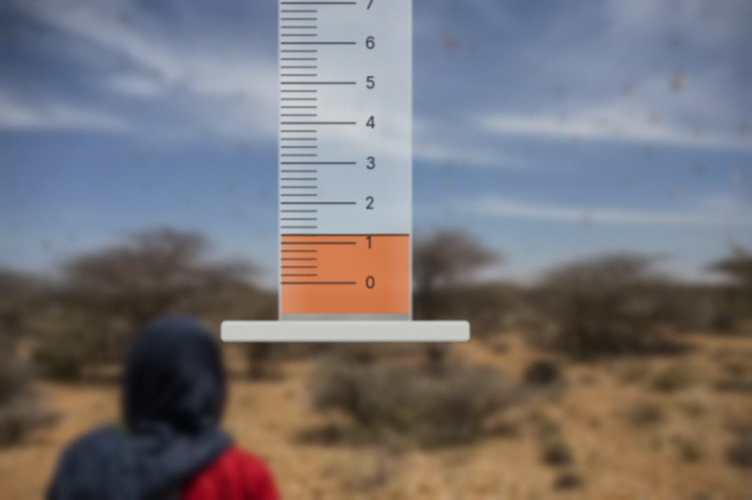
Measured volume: 1.2 mL
